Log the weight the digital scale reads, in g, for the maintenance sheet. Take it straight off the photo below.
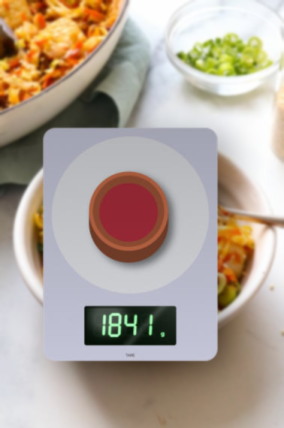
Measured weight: 1841 g
